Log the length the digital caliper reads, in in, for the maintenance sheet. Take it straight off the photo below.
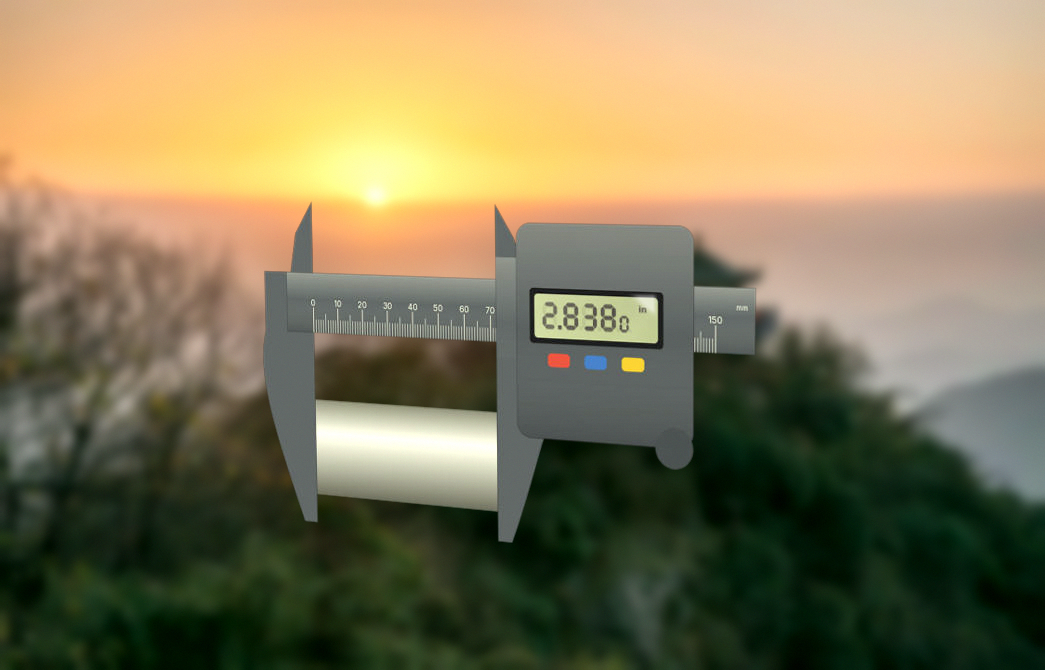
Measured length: 2.8380 in
